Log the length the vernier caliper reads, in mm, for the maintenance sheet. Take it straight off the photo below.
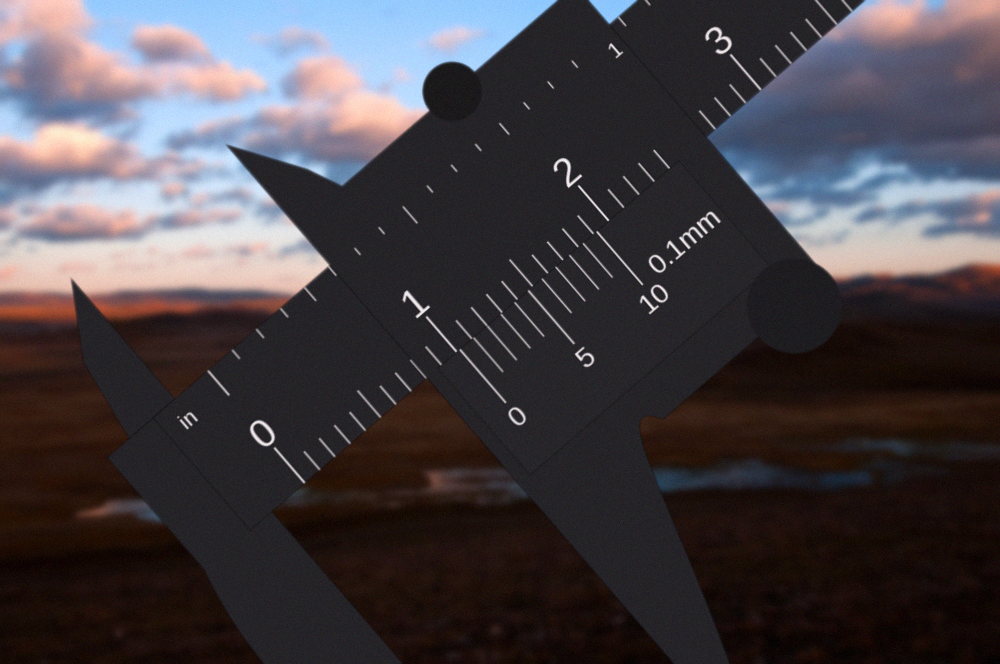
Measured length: 10.2 mm
